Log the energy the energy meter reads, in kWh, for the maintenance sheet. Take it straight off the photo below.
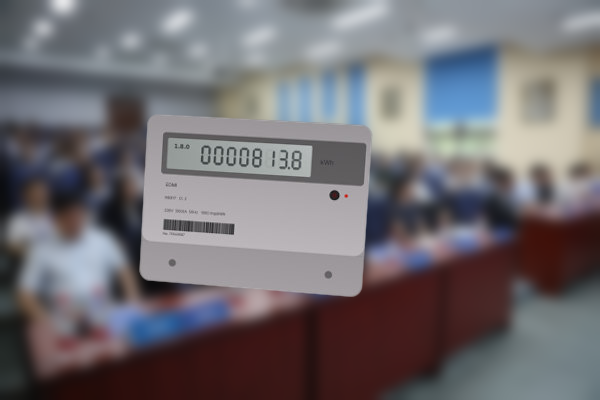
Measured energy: 813.8 kWh
